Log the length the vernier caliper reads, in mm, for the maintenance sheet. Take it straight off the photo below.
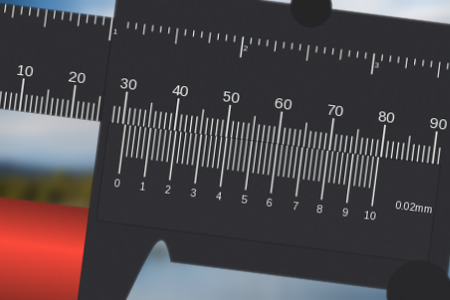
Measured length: 30.5 mm
